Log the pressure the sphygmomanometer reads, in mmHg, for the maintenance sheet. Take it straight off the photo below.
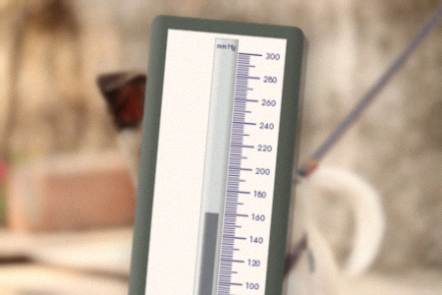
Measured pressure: 160 mmHg
